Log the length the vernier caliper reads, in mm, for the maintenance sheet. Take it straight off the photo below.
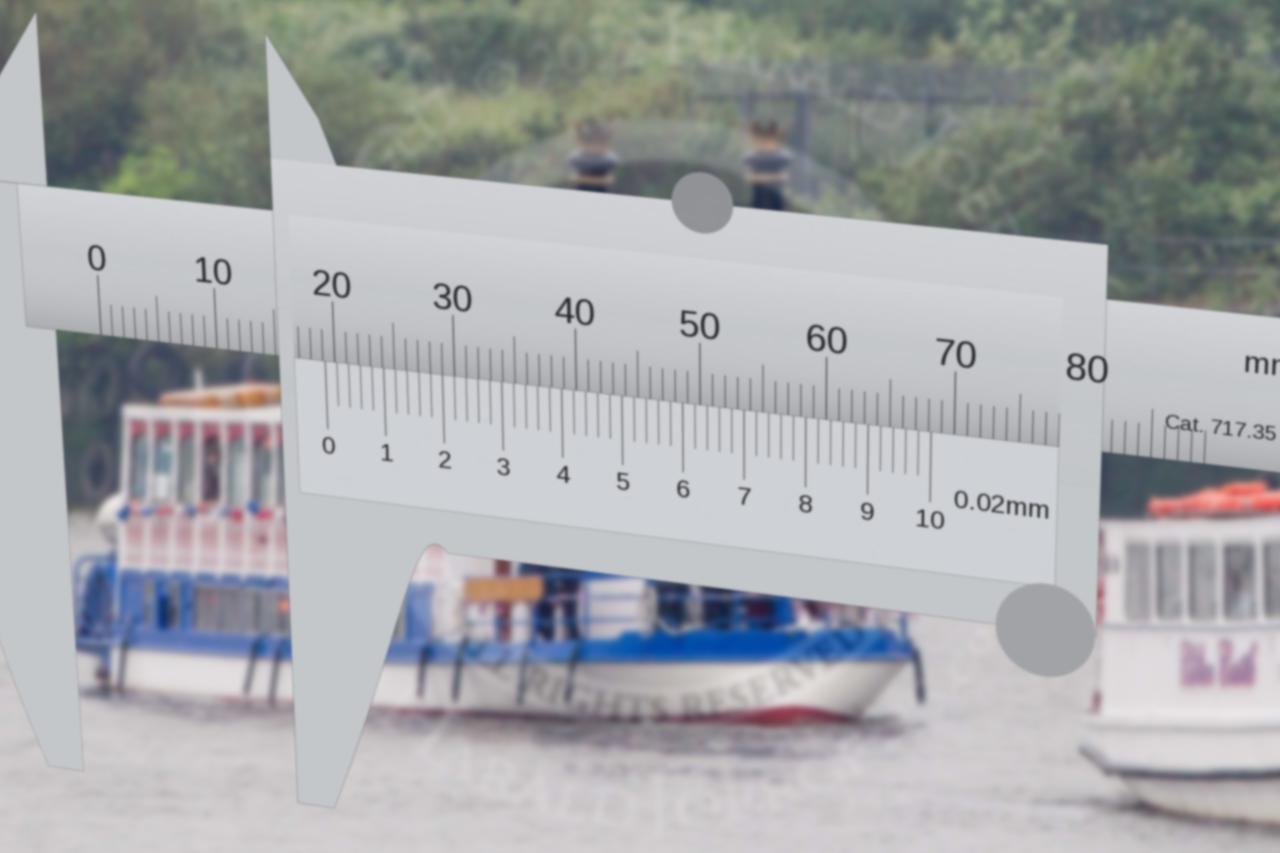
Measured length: 19.2 mm
